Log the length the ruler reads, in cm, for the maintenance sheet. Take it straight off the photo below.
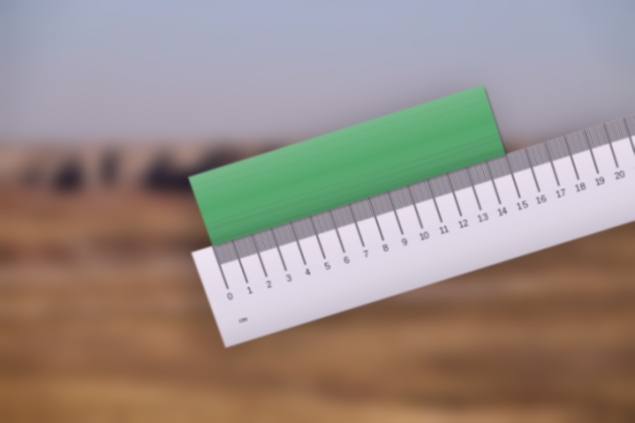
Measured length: 15 cm
